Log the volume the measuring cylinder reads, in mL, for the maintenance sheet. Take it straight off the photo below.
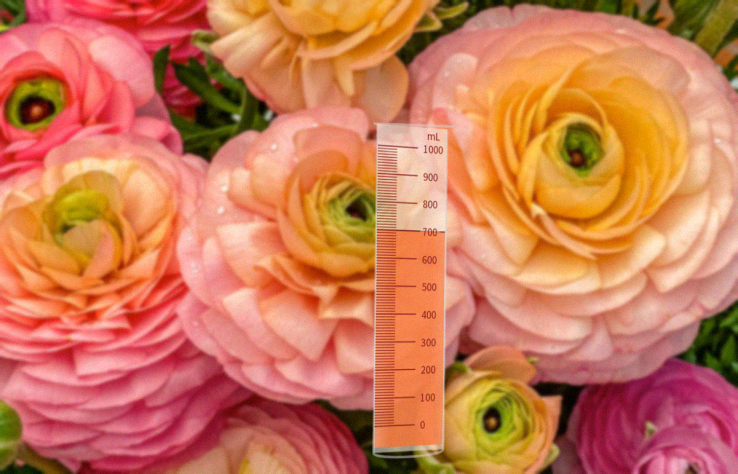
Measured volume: 700 mL
